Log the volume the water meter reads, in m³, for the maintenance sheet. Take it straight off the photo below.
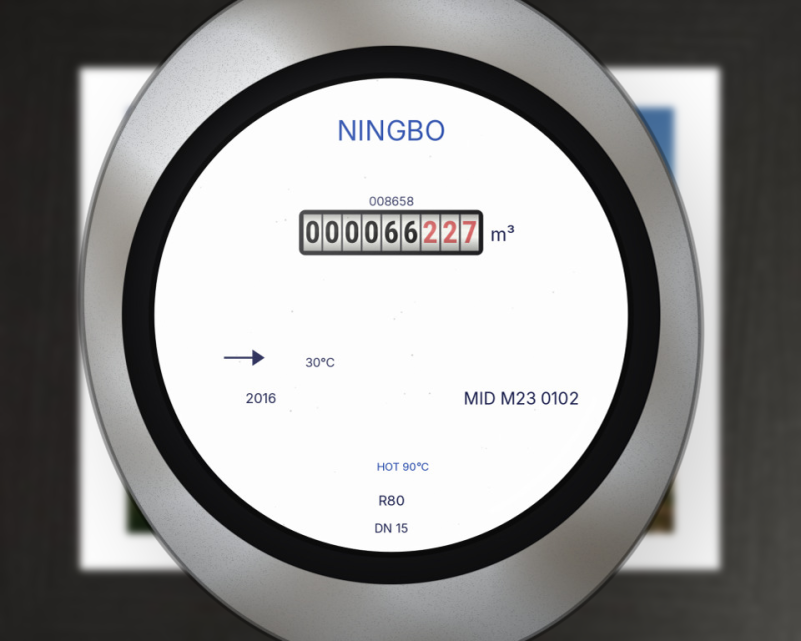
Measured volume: 66.227 m³
